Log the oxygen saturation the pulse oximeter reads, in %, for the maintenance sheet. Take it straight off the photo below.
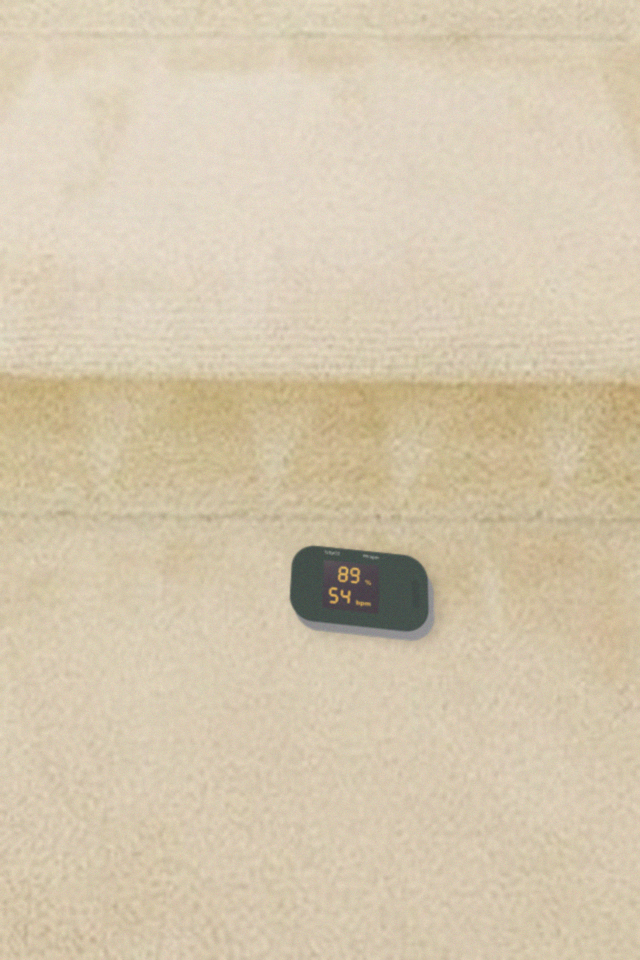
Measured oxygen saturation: 89 %
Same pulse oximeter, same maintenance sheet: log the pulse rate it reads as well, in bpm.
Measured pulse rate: 54 bpm
